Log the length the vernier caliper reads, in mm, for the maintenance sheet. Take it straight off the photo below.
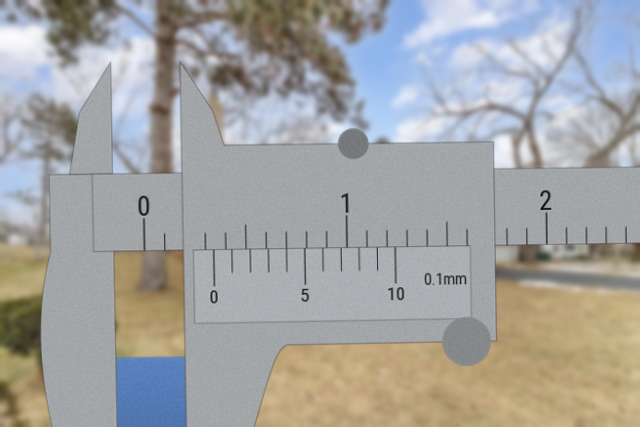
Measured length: 3.4 mm
